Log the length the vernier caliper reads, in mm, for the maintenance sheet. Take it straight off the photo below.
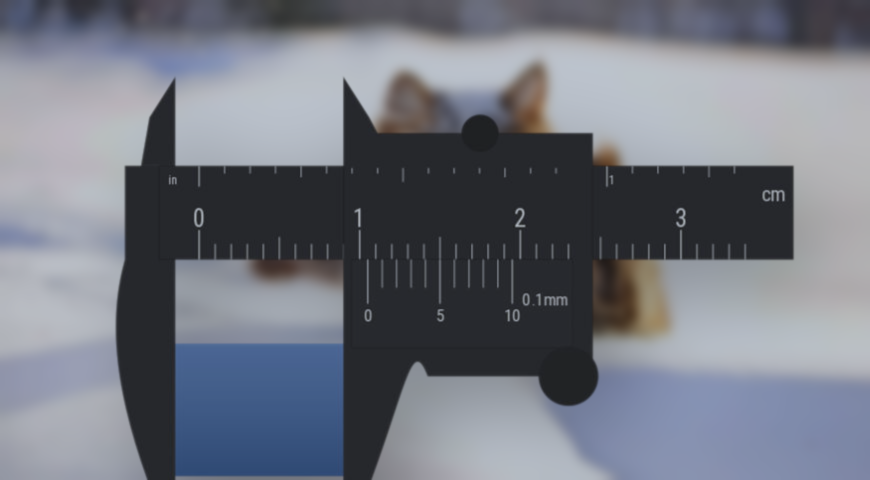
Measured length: 10.5 mm
